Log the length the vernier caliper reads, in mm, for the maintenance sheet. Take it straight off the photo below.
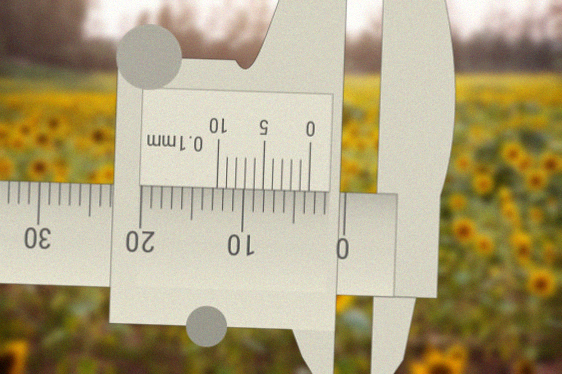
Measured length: 3.6 mm
